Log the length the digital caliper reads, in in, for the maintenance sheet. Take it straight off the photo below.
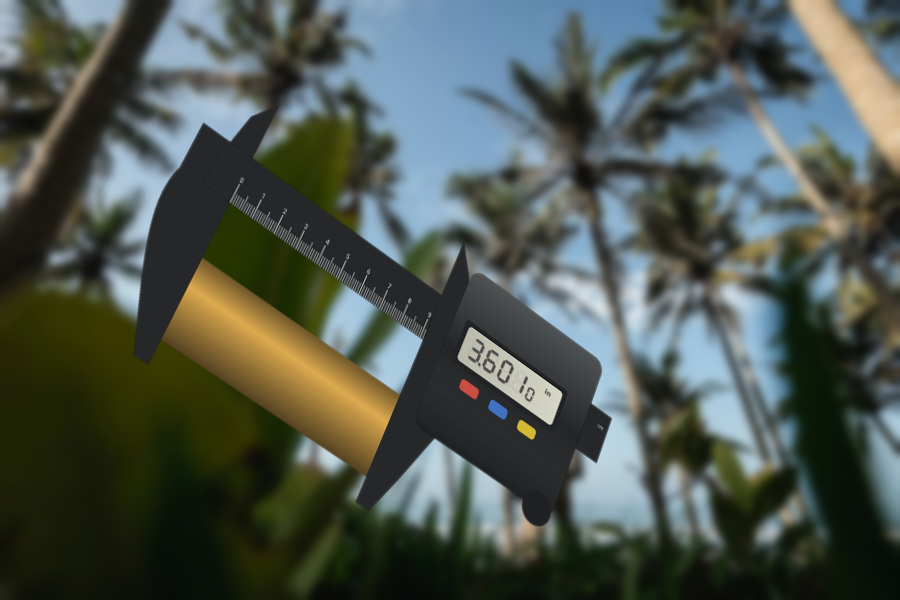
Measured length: 3.6010 in
